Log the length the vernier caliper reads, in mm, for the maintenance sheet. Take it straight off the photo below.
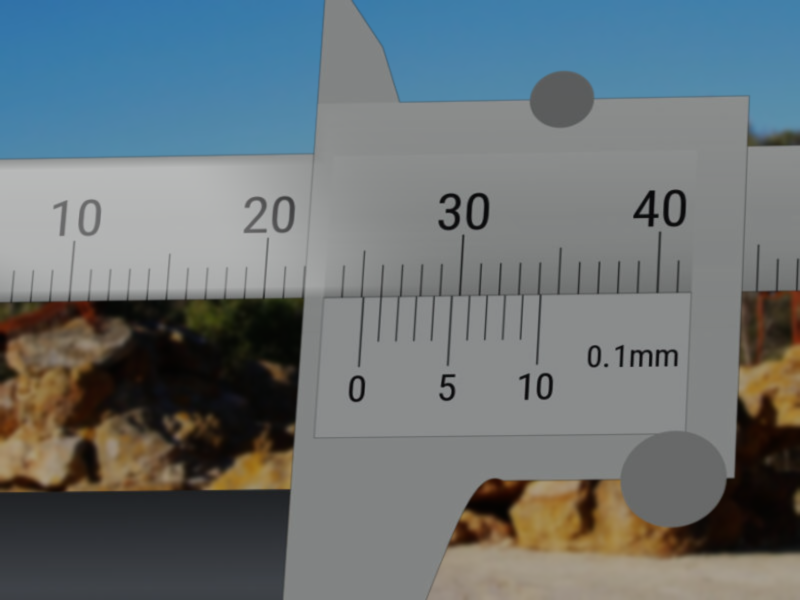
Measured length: 25.1 mm
